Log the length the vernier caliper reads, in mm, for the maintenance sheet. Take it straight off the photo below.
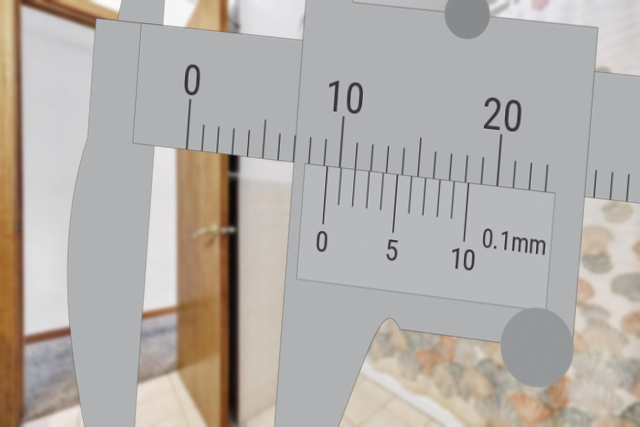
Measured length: 9.2 mm
